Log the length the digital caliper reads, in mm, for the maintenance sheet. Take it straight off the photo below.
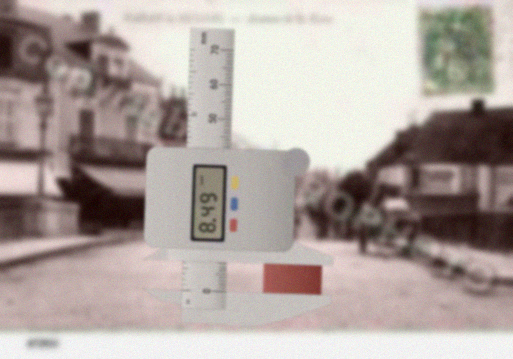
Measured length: 8.49 mm
